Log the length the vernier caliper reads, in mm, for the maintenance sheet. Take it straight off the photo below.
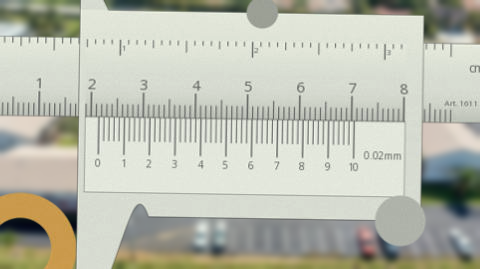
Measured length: 21.5 mm
